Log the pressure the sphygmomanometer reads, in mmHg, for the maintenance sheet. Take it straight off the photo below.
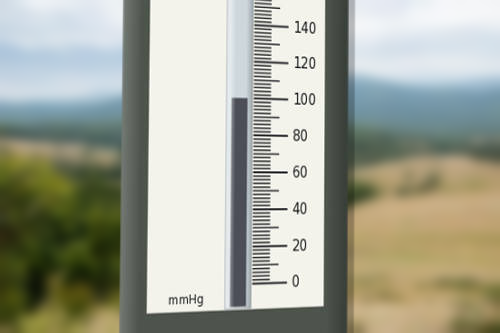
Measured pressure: 100 mmHg
